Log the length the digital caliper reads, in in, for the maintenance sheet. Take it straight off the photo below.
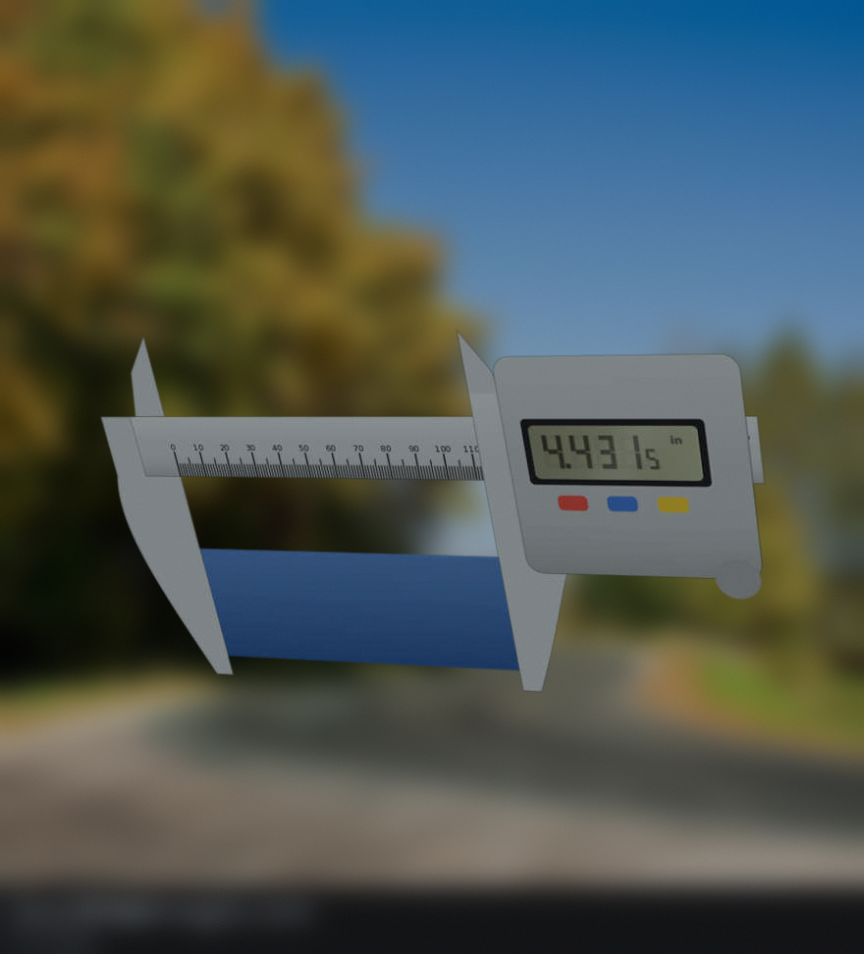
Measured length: 4.4315 in
